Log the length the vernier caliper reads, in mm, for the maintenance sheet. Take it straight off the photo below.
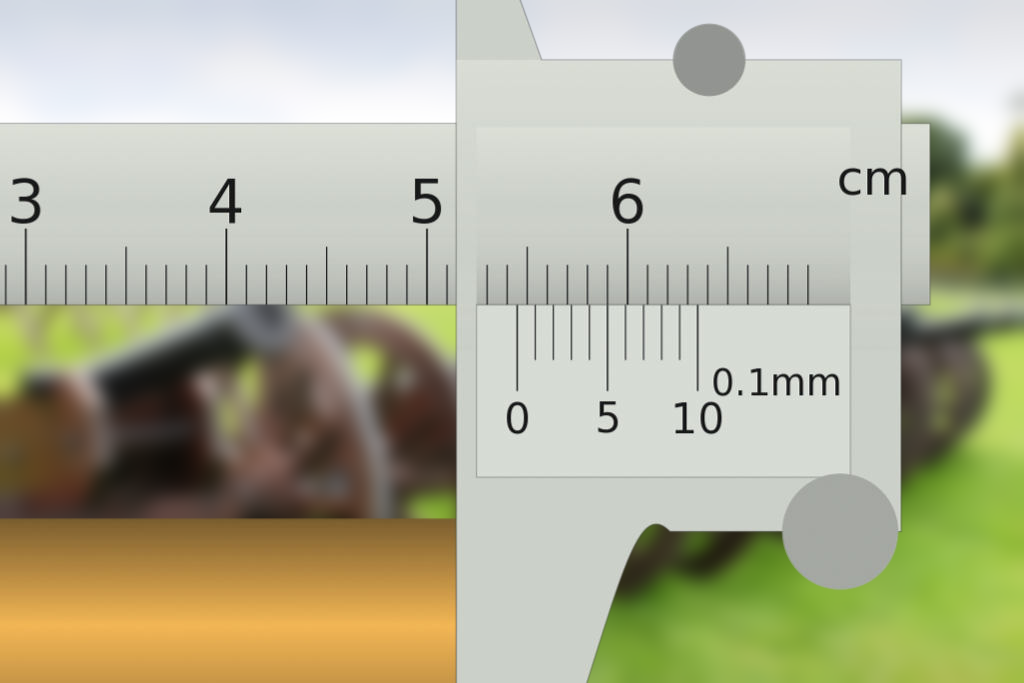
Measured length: 54.5 mm
